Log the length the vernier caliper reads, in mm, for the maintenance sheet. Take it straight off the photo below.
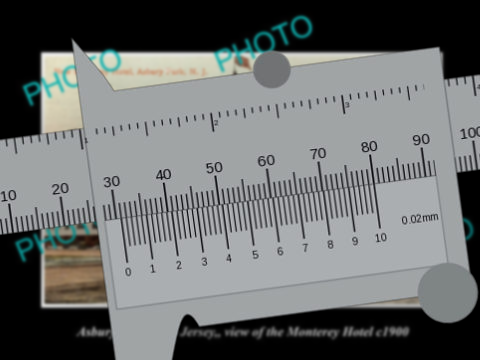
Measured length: 31.0 mm
